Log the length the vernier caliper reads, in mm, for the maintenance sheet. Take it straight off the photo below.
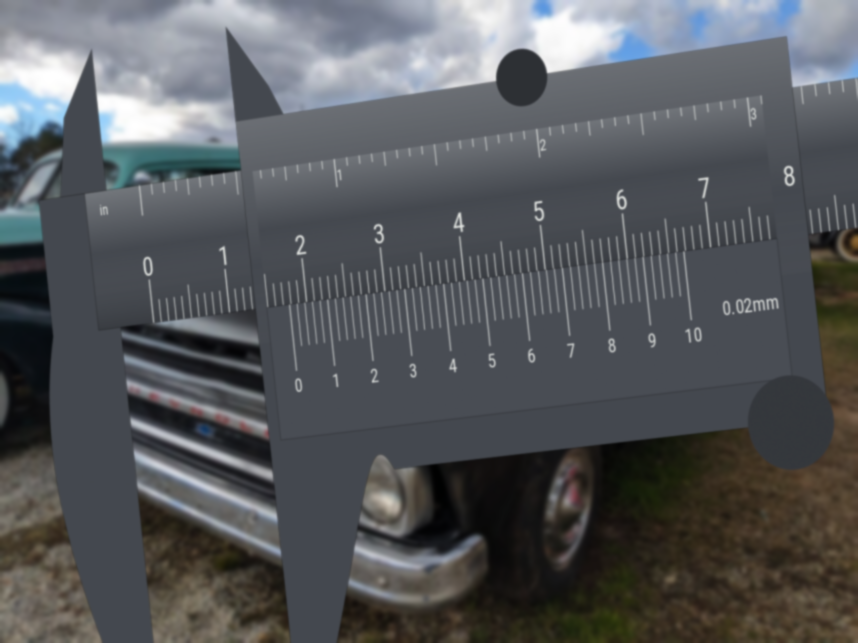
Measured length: 17.8 mm
